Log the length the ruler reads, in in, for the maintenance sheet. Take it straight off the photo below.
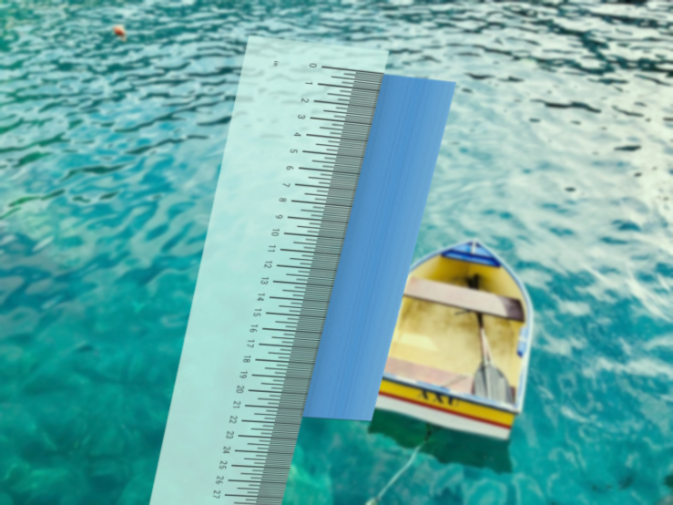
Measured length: 21.5 in
